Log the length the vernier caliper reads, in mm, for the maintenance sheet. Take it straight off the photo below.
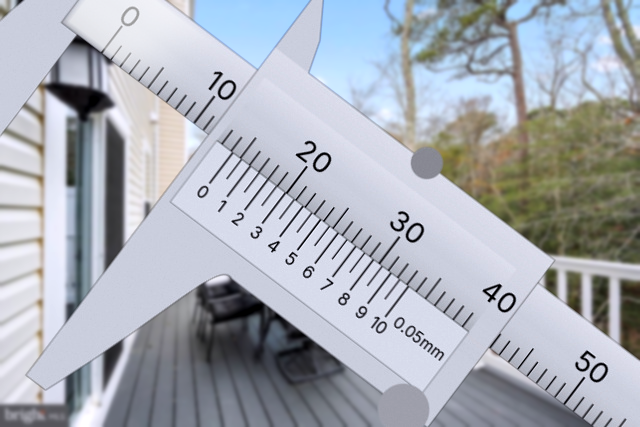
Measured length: 14.2 mm
